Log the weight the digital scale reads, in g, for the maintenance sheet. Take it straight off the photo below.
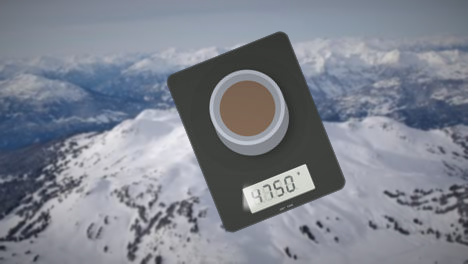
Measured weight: 4750 g
